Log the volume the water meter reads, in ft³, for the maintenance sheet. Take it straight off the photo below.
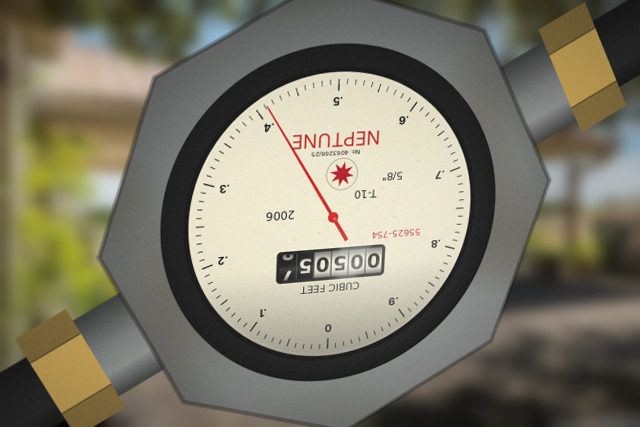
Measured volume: 5057.41 ft³
